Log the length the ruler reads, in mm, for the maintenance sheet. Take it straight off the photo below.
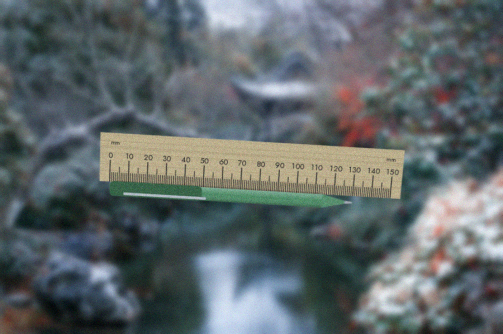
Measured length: 130 mm
